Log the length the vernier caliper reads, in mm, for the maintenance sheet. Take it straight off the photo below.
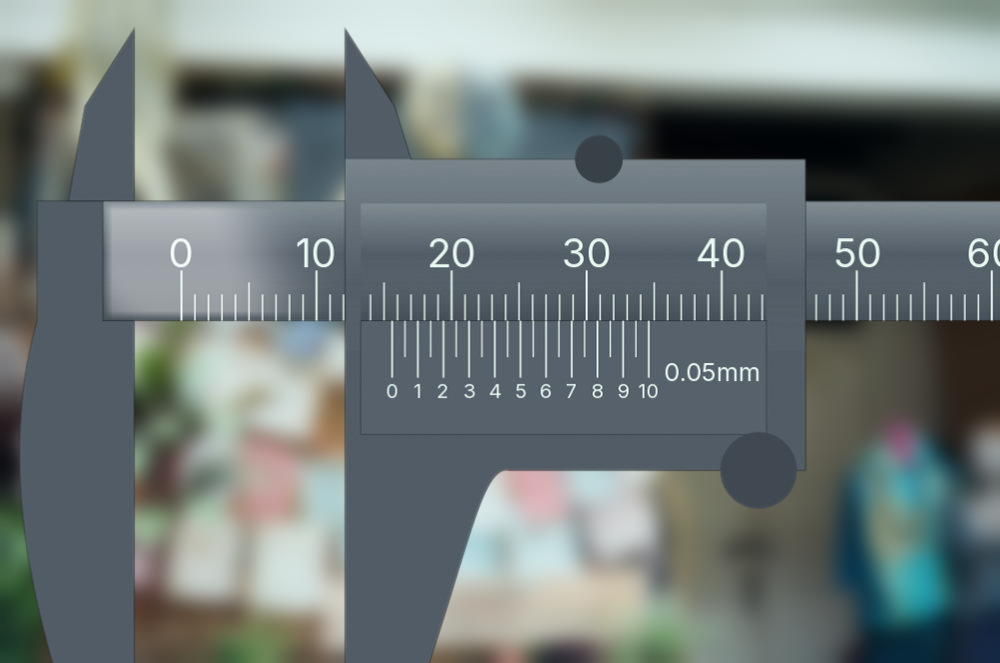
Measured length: 15.6 mm
